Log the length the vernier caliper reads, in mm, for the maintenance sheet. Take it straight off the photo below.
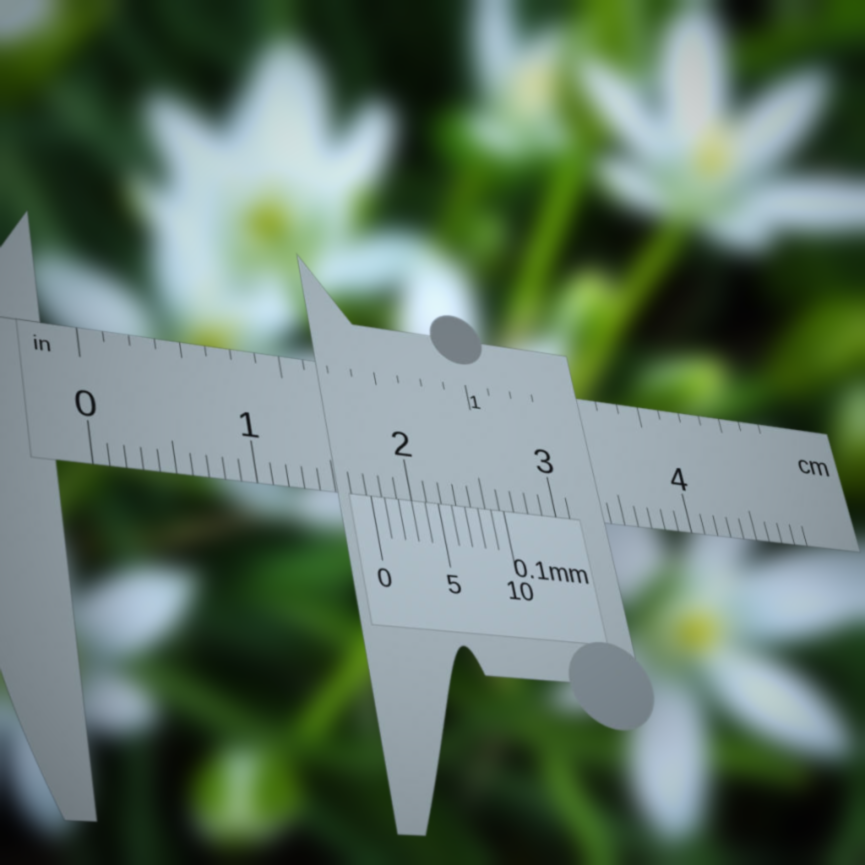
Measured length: 17.3 mm
